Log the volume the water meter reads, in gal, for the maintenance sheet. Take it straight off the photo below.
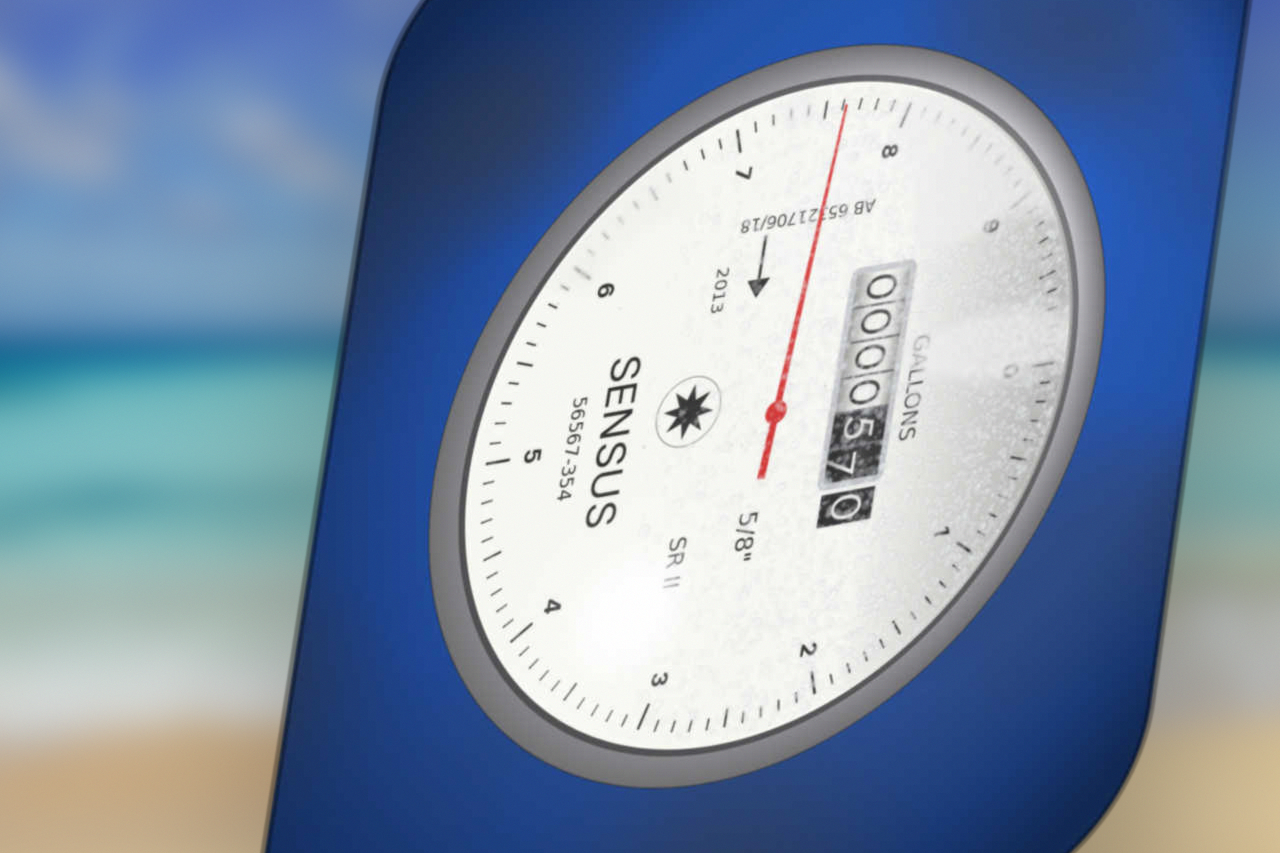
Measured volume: 567.6 gal
